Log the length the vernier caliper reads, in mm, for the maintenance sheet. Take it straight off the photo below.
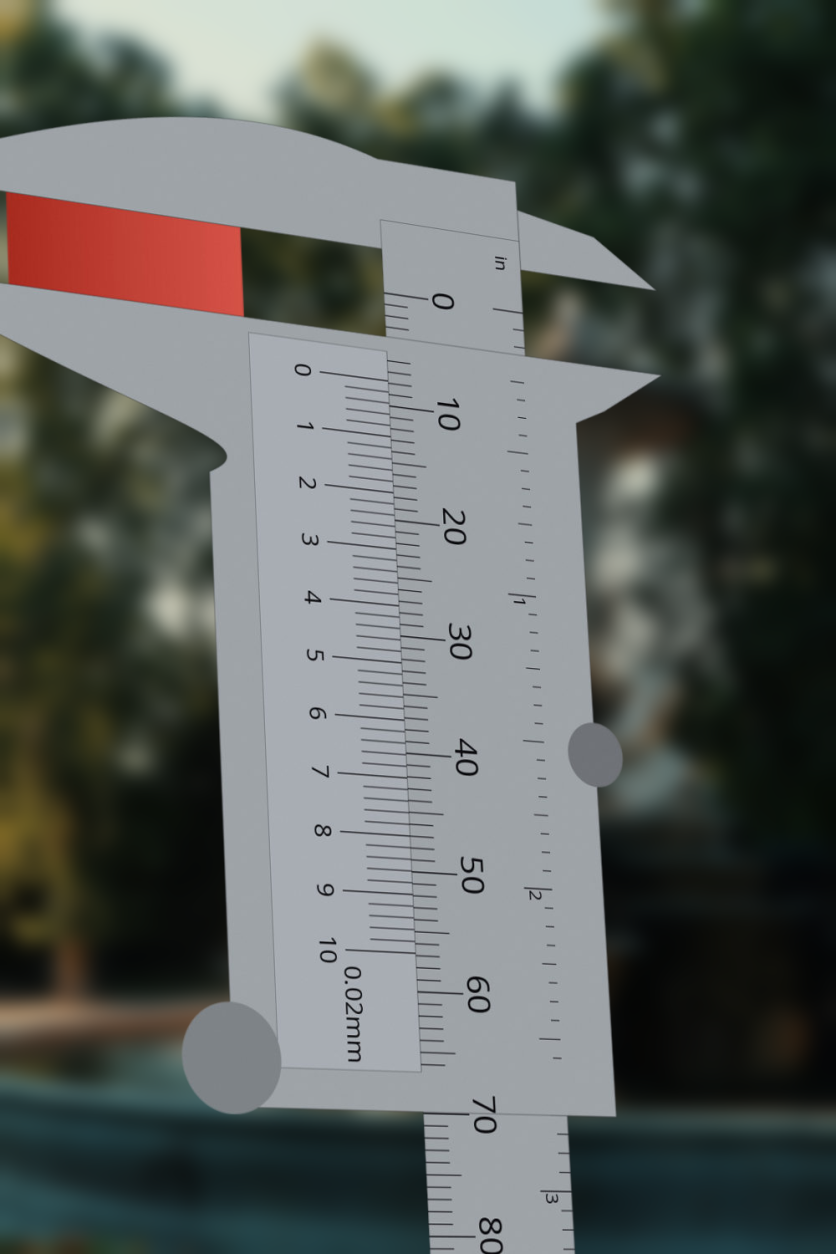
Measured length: 7.8 mm
